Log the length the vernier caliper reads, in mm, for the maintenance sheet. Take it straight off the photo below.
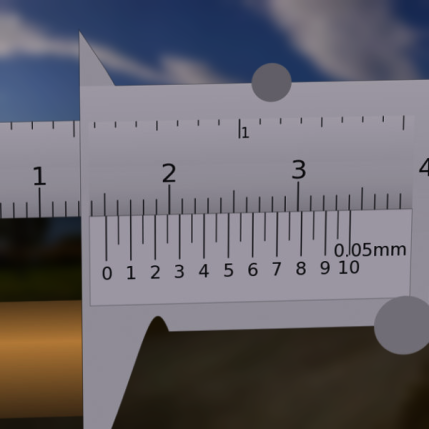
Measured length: 15.1 mm
